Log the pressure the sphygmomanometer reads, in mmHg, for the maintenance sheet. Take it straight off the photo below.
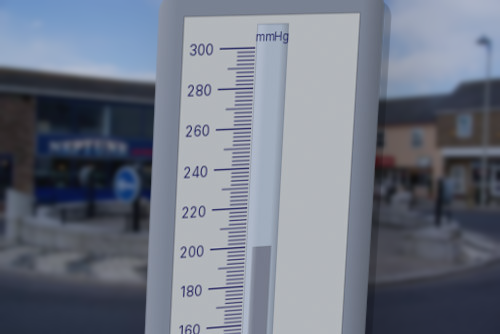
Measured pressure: 200 mmHg
